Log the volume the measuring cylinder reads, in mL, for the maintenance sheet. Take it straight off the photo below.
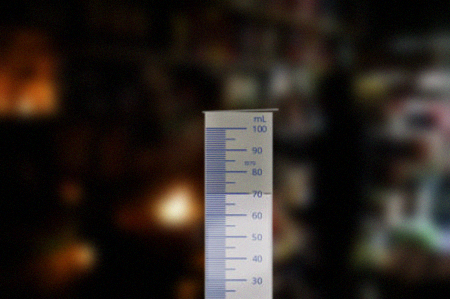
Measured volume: 70 mL
